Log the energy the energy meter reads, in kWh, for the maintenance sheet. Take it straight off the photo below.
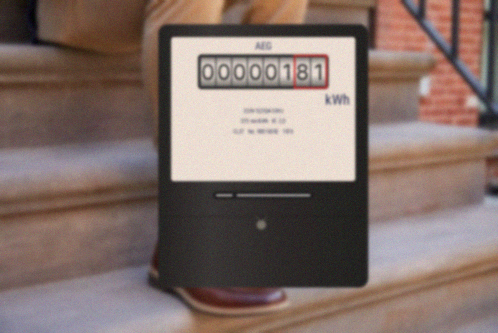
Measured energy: 1.81 kWh
